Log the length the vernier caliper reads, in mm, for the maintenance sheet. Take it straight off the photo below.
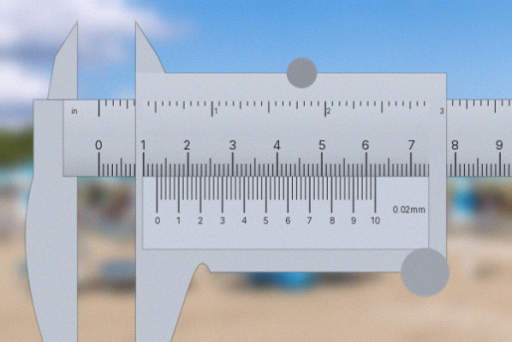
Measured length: 13.0 mm
